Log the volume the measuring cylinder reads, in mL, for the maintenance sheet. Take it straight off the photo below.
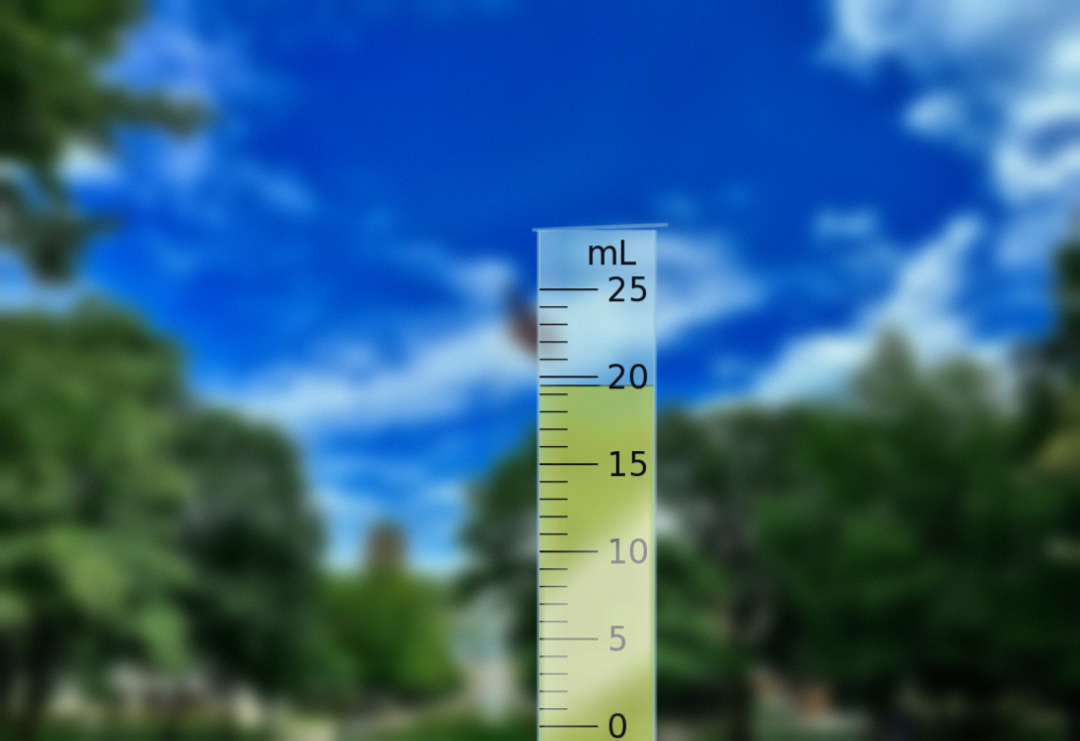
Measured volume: 19.5 mL
